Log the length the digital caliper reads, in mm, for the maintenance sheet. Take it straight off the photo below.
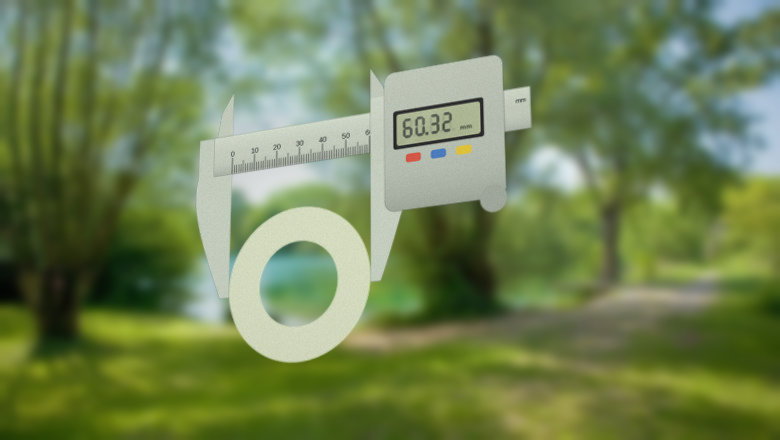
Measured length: 60.32 mm
